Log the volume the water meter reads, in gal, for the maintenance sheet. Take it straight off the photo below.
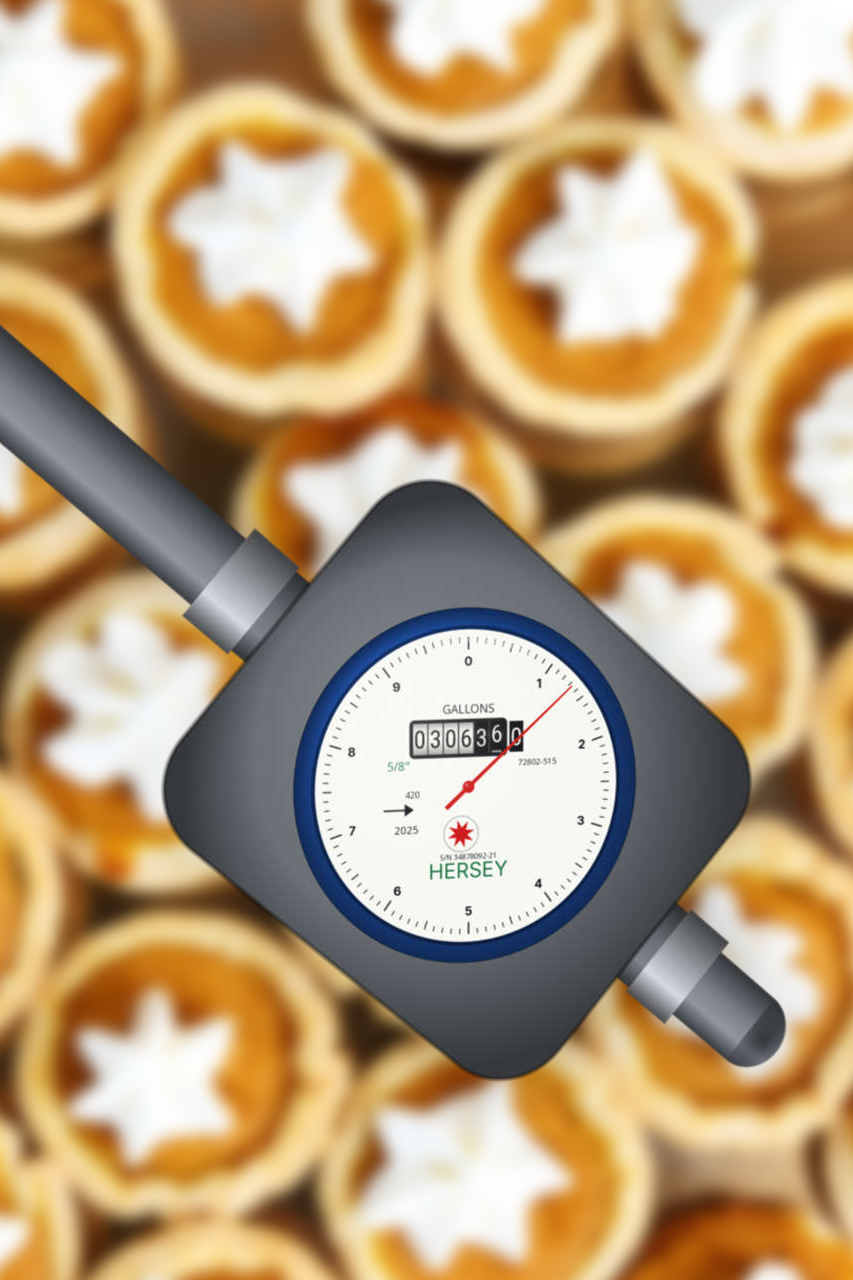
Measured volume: 306361.3 gal
